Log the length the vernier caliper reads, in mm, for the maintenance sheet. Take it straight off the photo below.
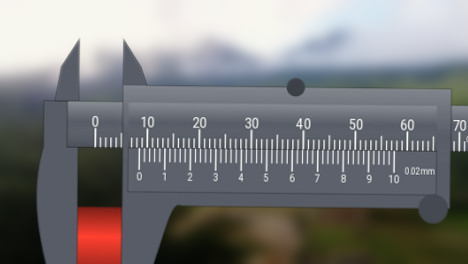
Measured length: 8.5 mm
